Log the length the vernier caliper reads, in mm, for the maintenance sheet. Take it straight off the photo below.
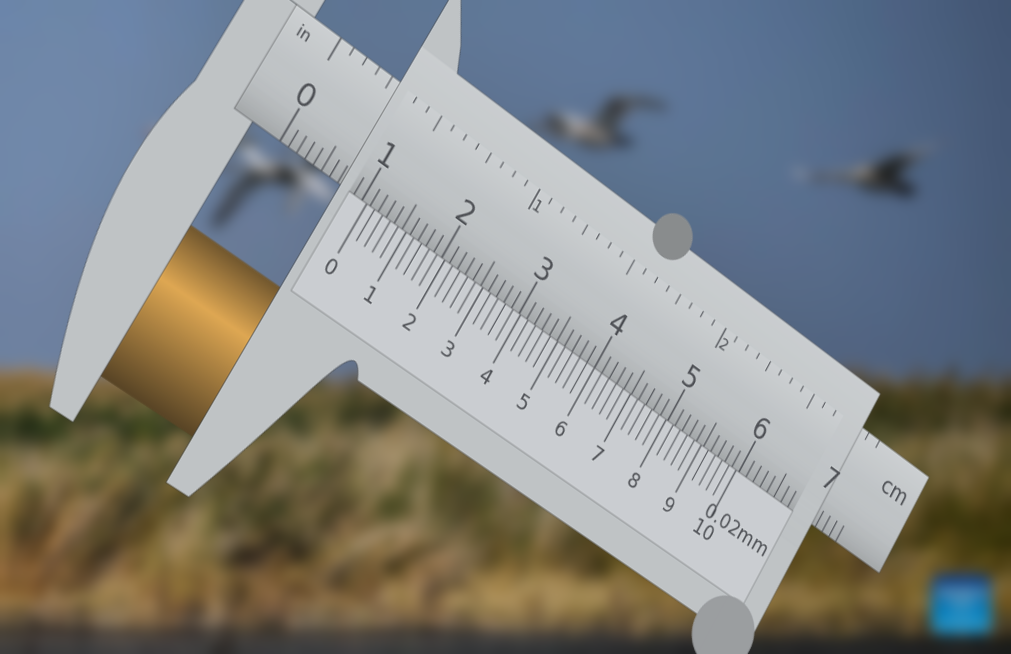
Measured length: 10.6 mm
